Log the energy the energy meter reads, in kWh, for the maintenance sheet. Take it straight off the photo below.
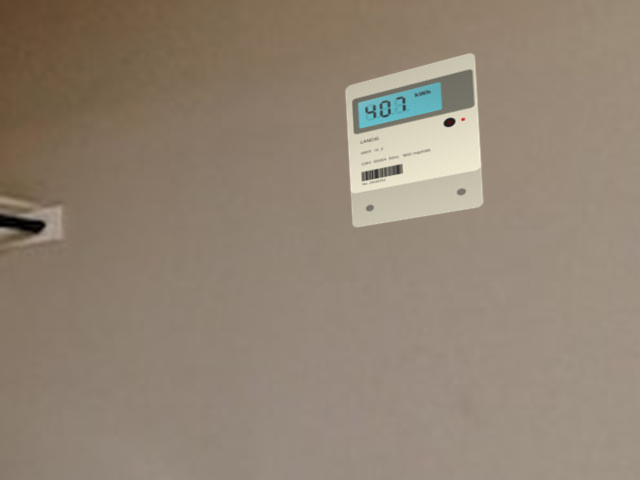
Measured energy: 407 kWh
